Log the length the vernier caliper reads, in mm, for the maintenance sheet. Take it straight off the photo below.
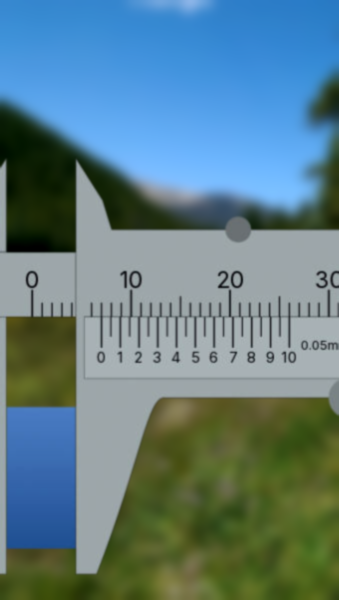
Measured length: 7.0 mm
